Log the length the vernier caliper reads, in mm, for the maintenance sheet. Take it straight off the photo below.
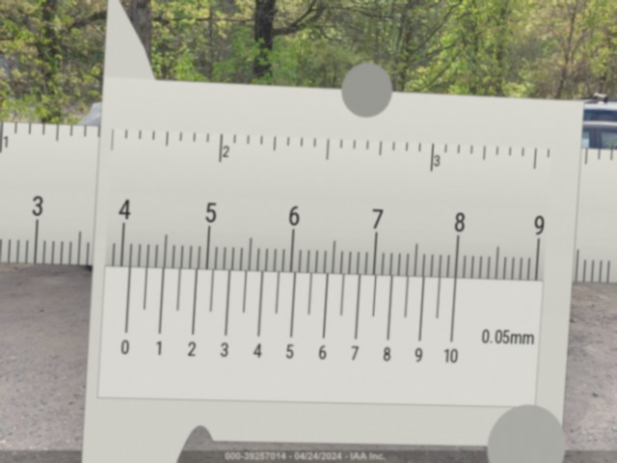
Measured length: 41.0 mm
